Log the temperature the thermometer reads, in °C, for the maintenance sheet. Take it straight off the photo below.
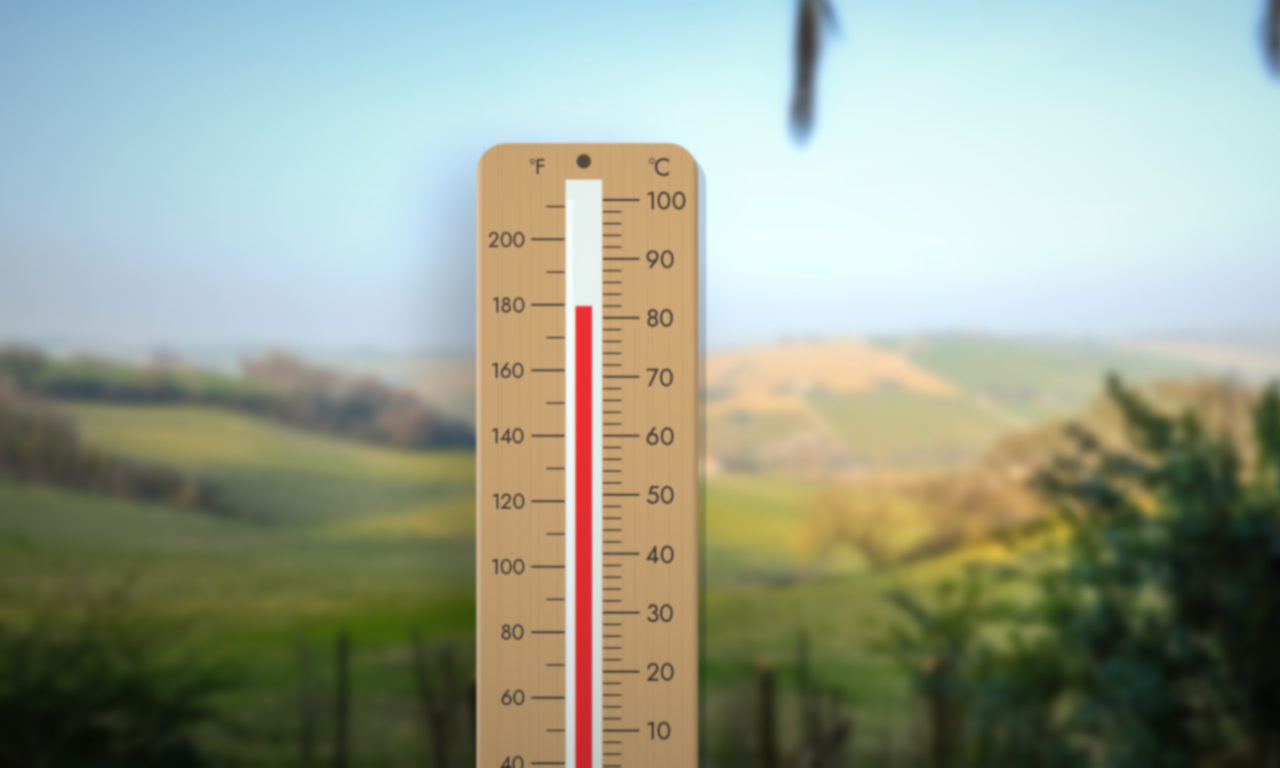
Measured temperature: 82 °C
